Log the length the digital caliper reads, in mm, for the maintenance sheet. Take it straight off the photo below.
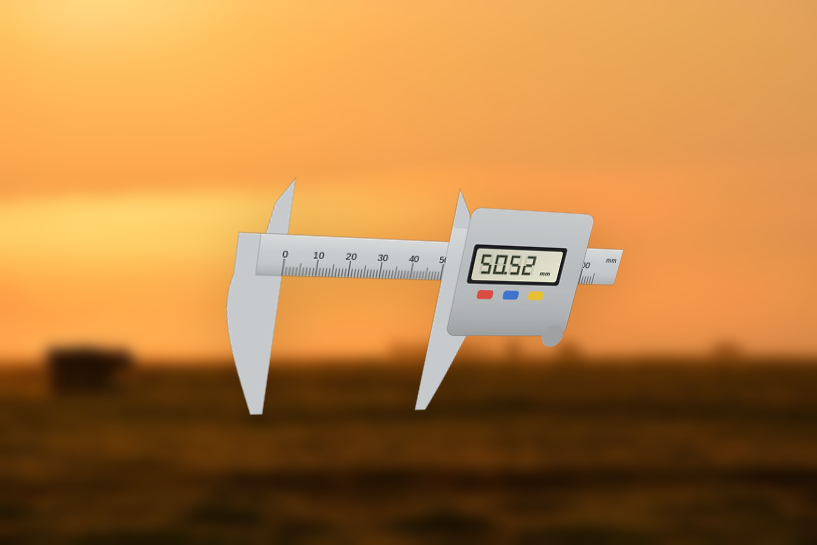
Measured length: 50.52 mm
